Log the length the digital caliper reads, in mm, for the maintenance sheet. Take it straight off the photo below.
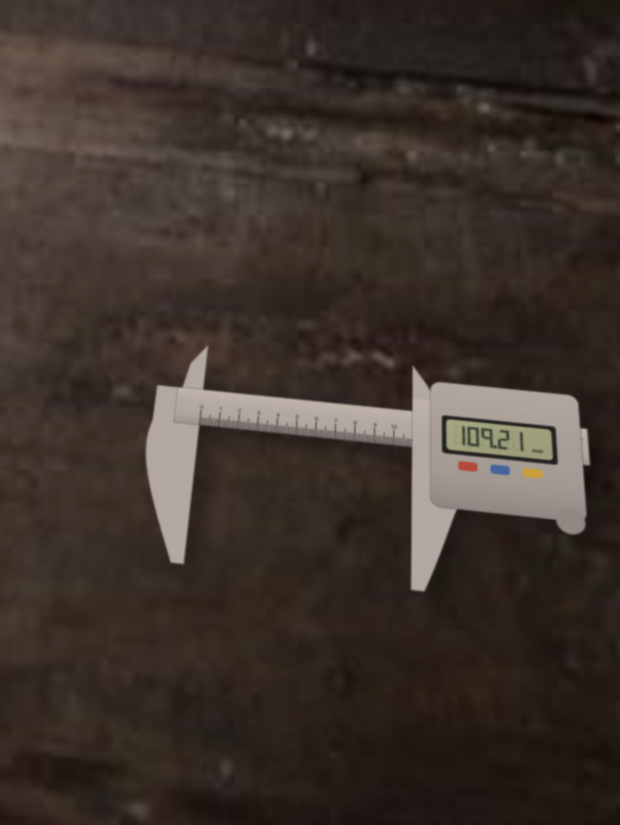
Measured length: 109.21 mm
